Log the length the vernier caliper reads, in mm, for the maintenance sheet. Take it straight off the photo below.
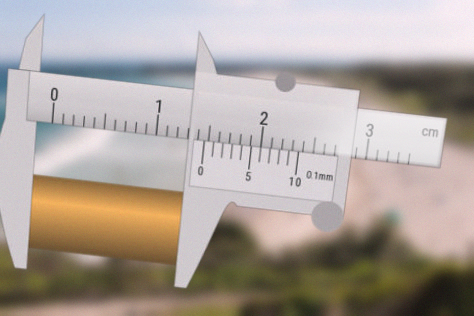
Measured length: 14.6 mm
